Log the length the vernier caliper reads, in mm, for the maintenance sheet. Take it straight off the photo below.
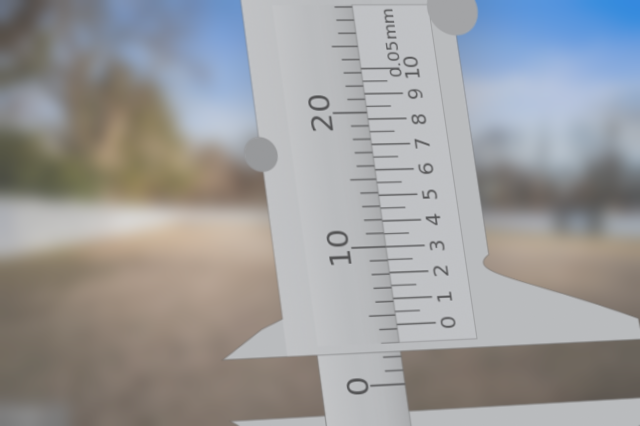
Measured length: 4.3 mm
